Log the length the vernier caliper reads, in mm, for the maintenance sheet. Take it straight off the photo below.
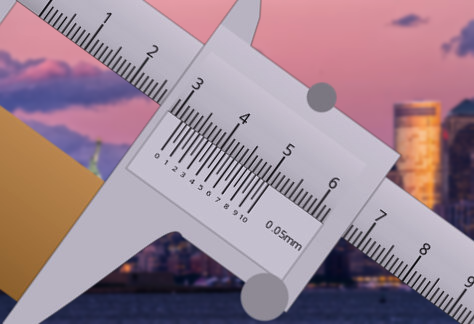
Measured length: 31.6 mm
